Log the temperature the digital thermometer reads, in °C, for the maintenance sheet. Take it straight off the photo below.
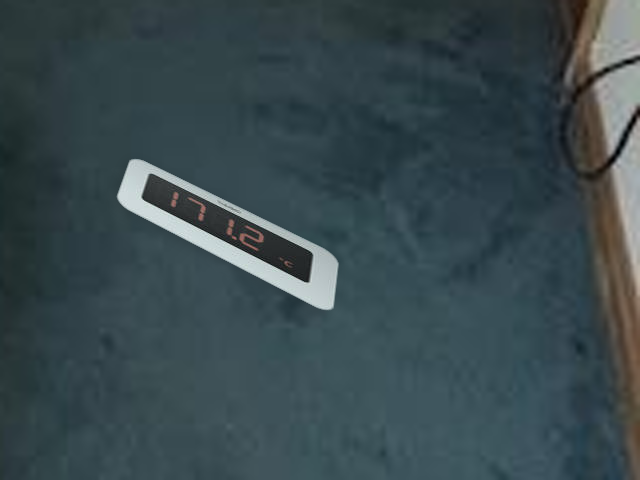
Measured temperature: 171.2 °C
